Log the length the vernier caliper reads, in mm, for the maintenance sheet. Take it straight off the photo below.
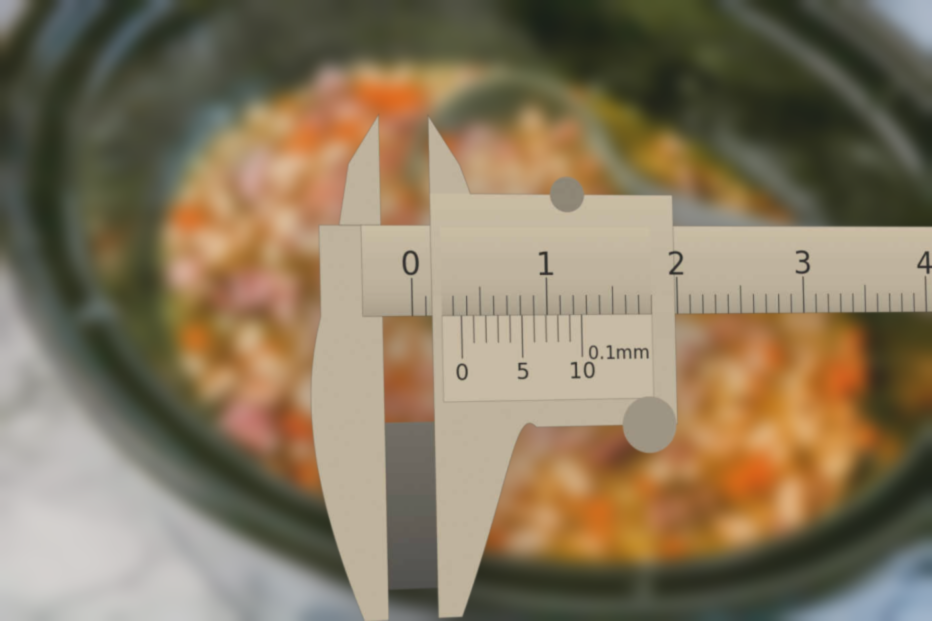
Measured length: 3.6 mm
